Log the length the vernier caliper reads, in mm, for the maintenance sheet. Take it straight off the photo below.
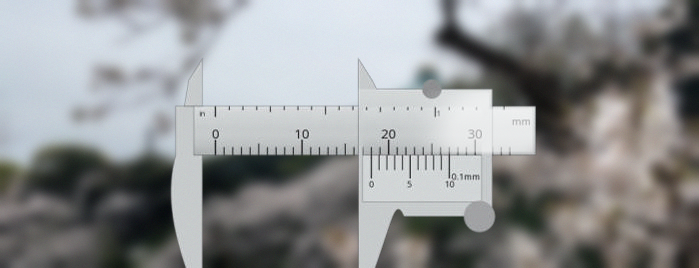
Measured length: 18.0 mm
